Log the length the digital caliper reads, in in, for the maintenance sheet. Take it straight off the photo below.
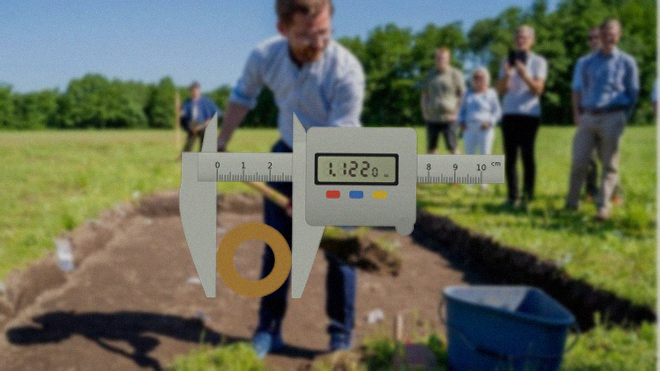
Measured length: 1.1220 in
